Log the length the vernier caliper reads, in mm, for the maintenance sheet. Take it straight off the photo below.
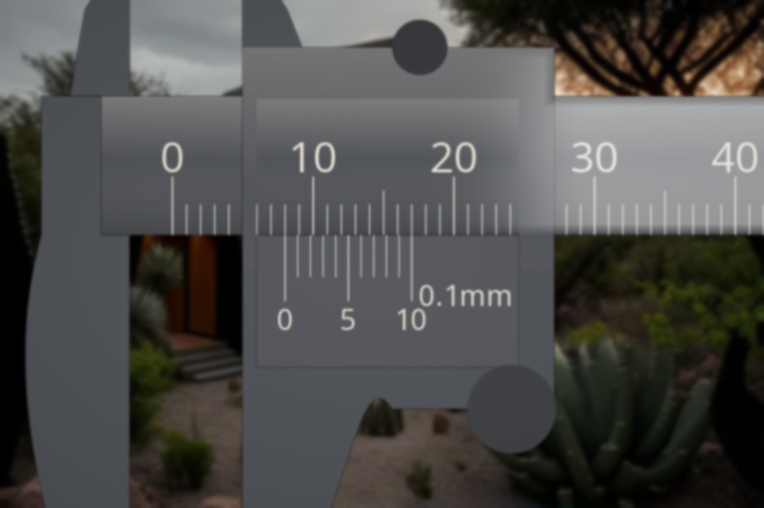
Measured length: 8.0 mm
